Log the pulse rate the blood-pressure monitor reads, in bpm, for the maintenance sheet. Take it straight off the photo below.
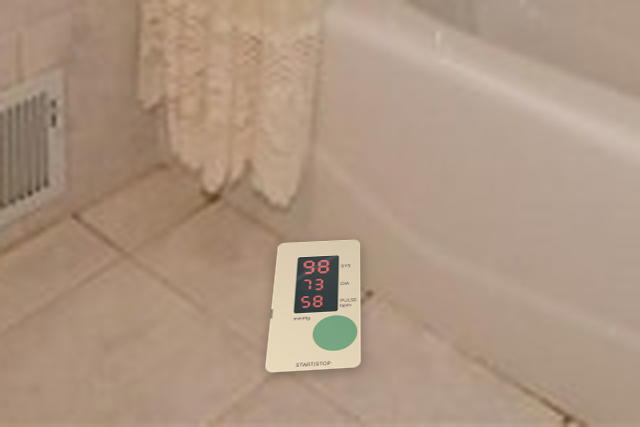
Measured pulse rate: 58 bpm
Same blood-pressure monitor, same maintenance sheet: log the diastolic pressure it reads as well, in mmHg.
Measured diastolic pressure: 73 mmHg
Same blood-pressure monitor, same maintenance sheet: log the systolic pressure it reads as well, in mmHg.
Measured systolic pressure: 98 mmHg
